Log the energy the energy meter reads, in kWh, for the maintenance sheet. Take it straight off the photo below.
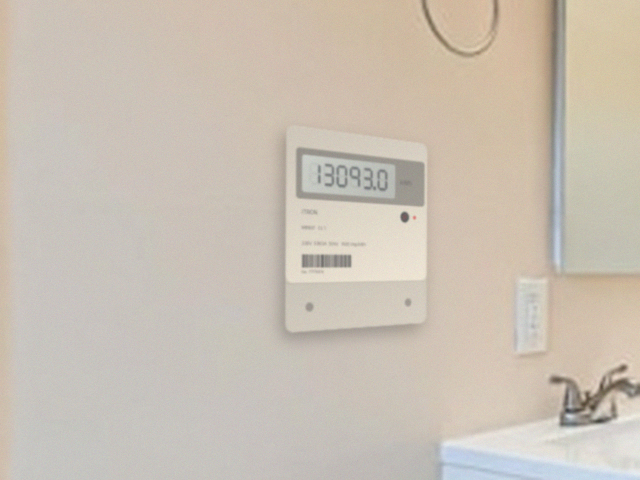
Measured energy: 13093.0 kWh
